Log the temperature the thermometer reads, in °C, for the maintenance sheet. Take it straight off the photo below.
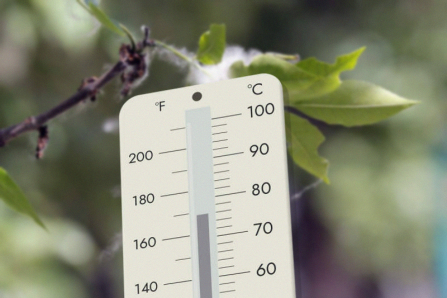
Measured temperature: 76 °C
